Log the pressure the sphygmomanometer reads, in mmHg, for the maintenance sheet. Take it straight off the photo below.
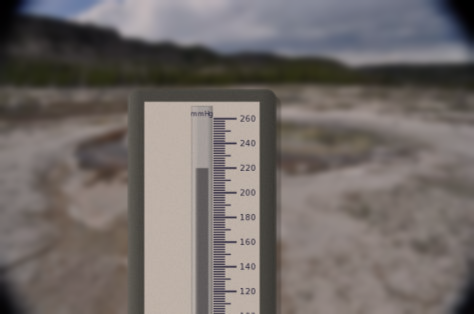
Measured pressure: 220 mmHg
